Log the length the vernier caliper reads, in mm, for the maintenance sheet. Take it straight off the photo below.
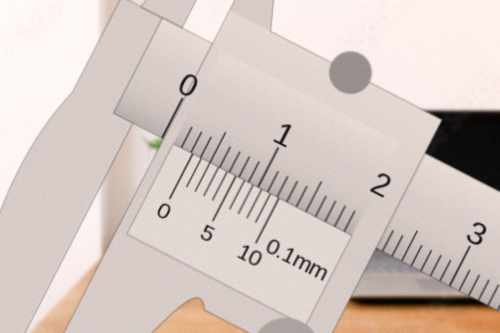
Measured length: 3.2 mm
